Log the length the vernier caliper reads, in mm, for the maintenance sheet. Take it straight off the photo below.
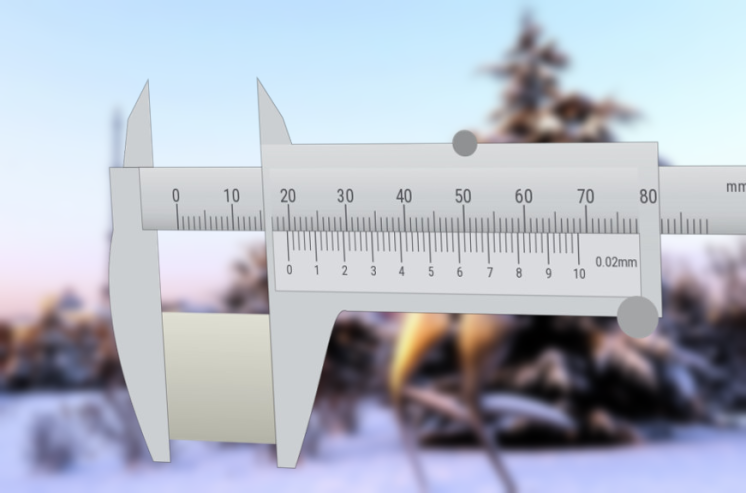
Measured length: 19.6 mm
